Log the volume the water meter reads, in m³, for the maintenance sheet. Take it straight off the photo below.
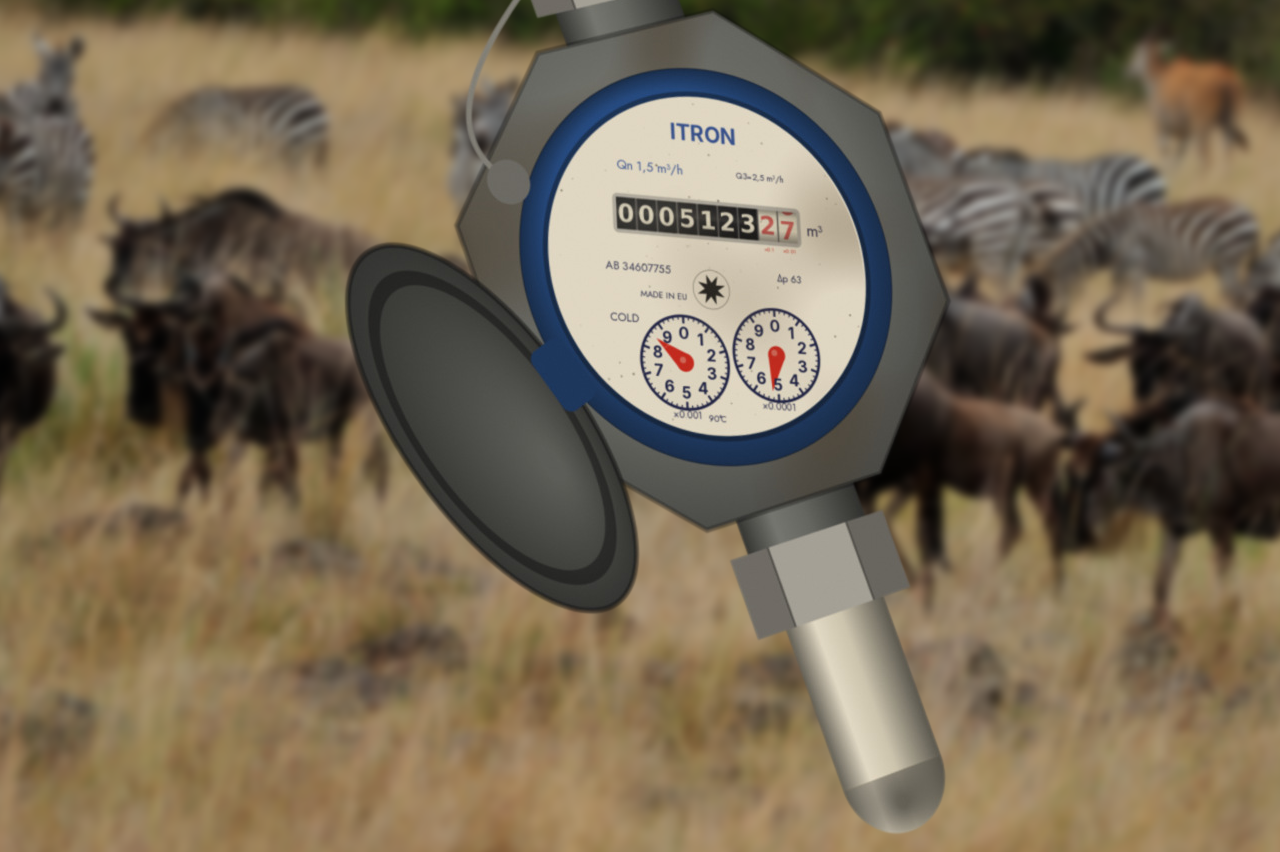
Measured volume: 5123.2685 m³
